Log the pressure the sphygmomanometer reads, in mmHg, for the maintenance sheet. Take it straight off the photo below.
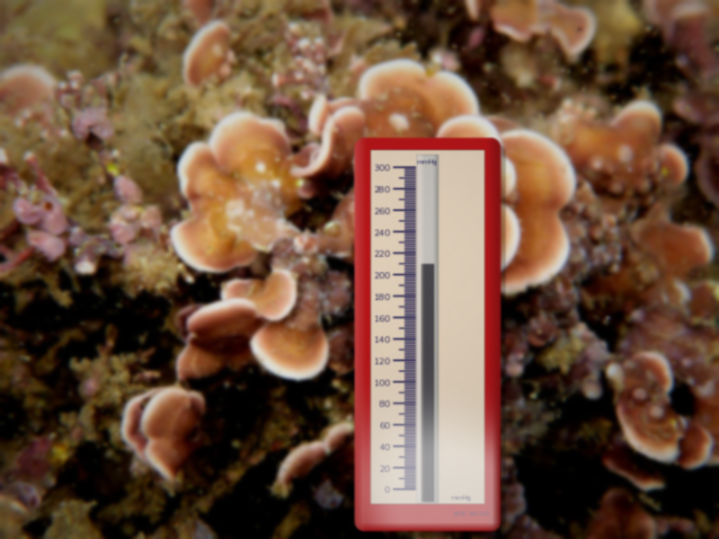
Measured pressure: 210 mmHg
